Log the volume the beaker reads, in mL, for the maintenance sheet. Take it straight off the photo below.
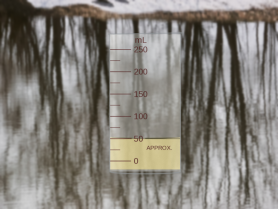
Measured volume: 50 mL
